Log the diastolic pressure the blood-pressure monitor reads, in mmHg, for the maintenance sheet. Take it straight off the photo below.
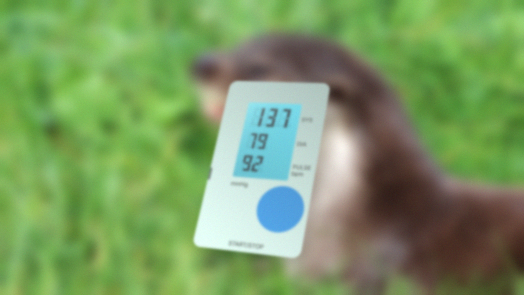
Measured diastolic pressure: 79 mmHg
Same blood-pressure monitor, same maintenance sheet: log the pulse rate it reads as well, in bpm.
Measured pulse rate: 92 bpm
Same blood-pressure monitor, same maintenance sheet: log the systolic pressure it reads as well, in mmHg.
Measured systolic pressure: 137 mmHg
